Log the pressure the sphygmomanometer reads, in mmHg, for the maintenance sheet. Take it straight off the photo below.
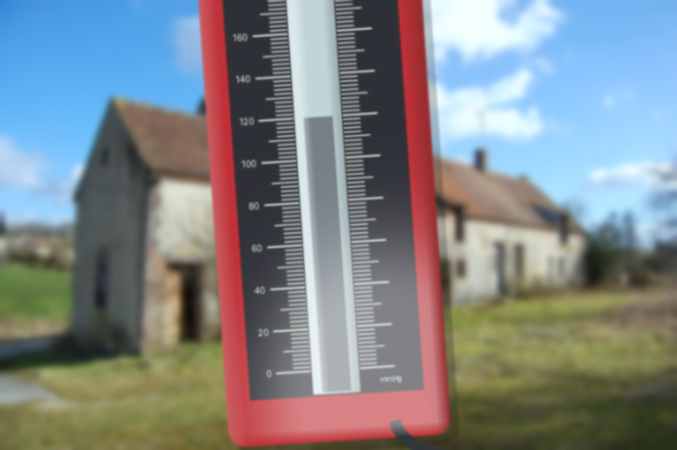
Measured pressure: 120 mmHg
